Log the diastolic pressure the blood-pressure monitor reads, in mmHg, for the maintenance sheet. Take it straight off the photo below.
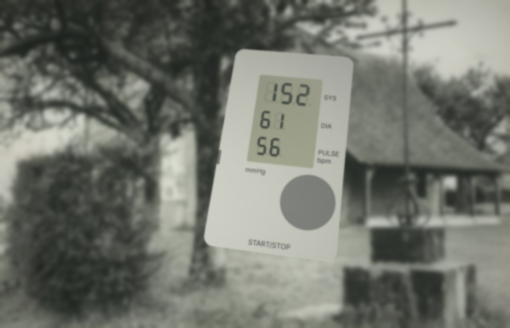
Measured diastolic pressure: 61 mmHg
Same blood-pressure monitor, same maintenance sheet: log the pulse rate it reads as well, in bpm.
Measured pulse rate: 56 bpm
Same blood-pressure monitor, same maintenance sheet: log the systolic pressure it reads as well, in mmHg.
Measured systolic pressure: 152 mmHg
